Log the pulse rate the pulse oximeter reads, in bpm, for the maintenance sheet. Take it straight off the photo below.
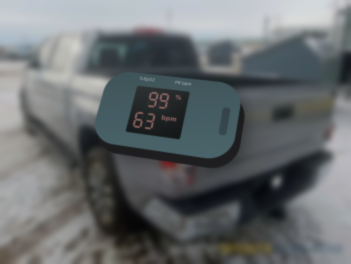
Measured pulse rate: 63 bpm
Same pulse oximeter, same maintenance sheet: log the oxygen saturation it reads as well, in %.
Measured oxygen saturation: 99 %
